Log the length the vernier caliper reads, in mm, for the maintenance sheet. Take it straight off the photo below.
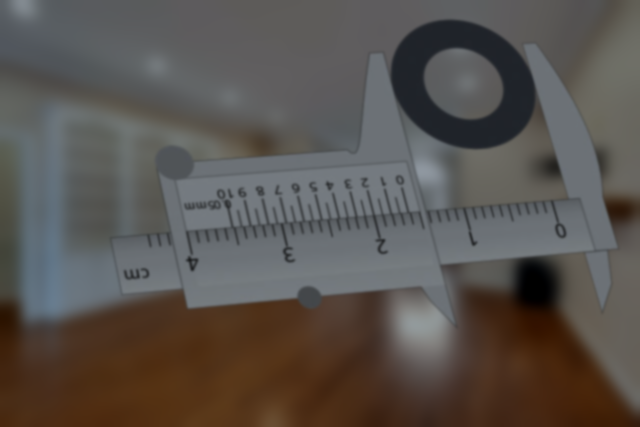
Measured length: 16.2 mm
